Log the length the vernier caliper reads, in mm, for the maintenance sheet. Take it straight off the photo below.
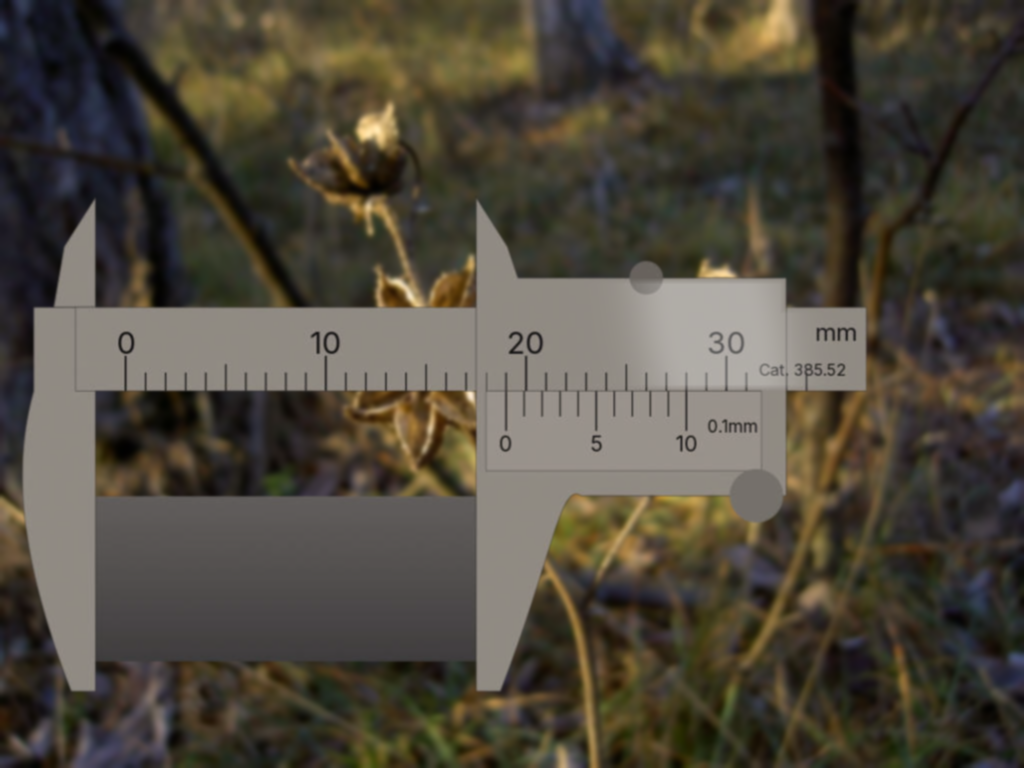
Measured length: 19.0 mm
